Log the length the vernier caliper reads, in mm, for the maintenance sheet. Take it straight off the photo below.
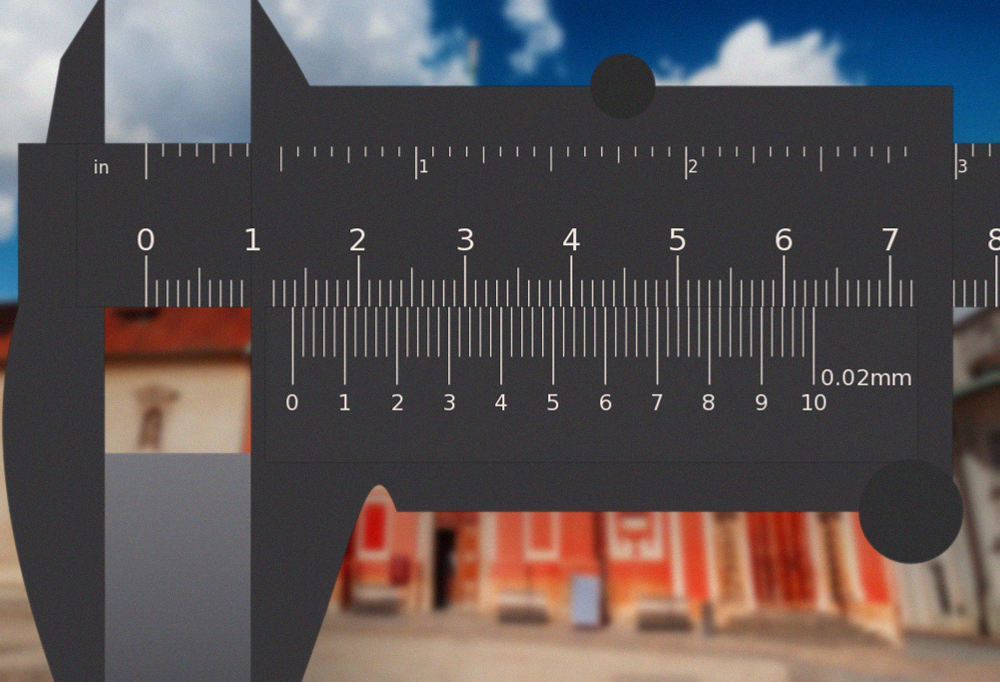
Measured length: 13.8 mm
